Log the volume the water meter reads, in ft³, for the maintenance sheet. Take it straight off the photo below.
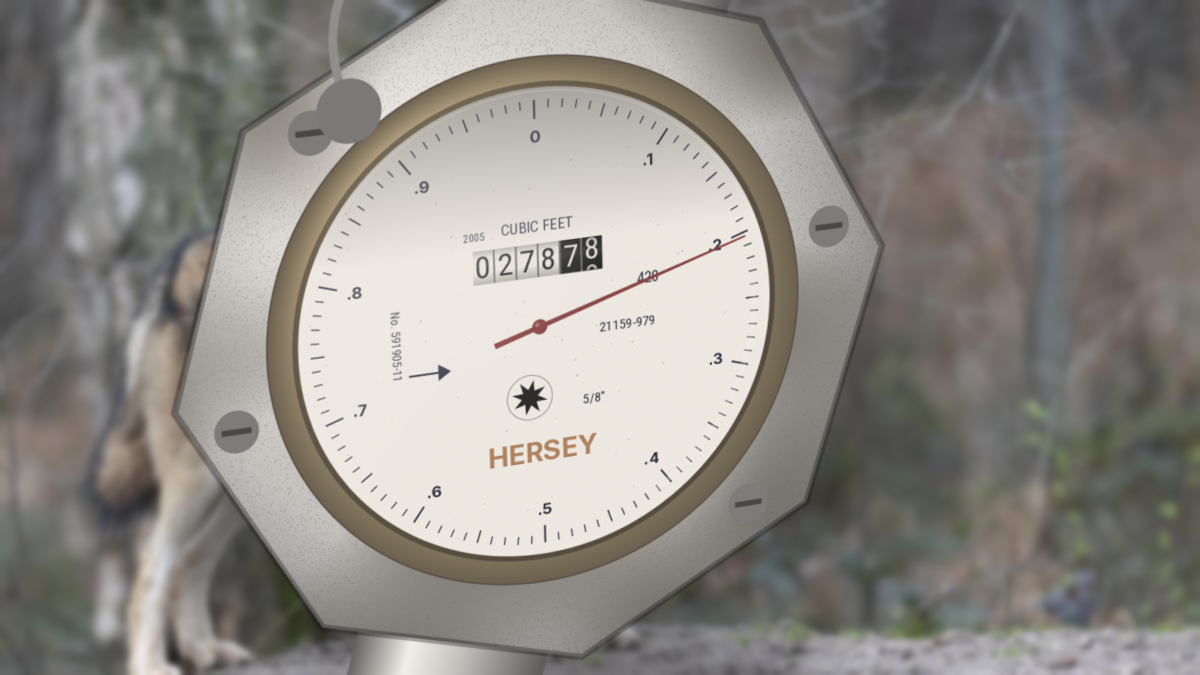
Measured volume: 27878.20 ft³
